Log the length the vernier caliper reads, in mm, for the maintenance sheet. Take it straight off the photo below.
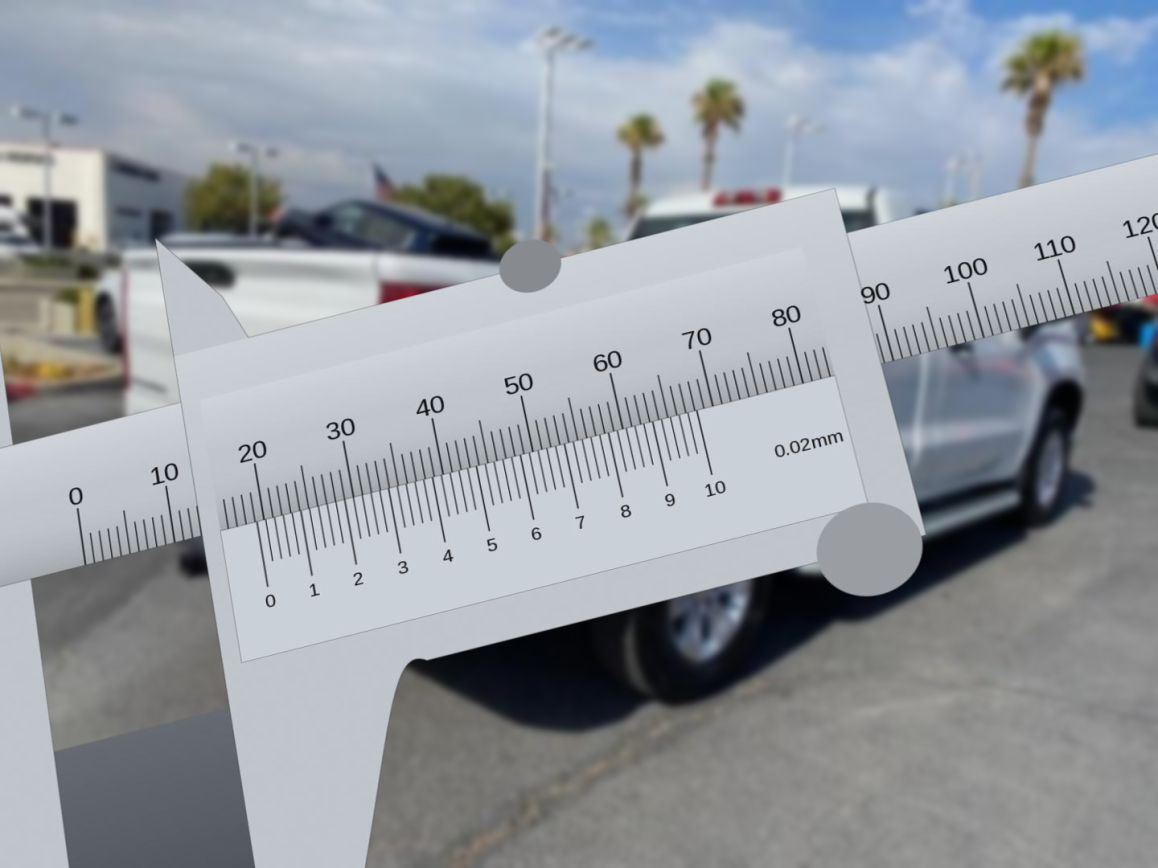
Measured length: 19.2 mm
